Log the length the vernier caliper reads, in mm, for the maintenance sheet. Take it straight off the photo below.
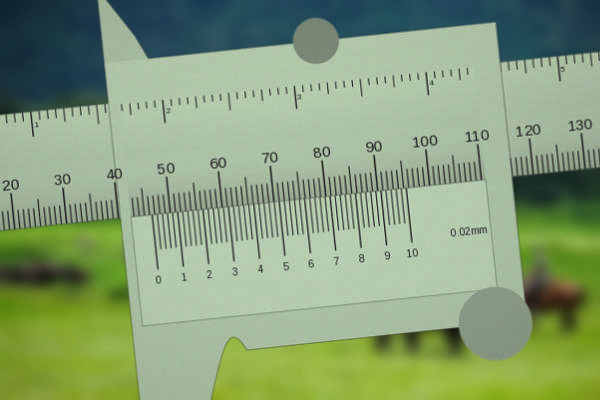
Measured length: 46.5 mm
